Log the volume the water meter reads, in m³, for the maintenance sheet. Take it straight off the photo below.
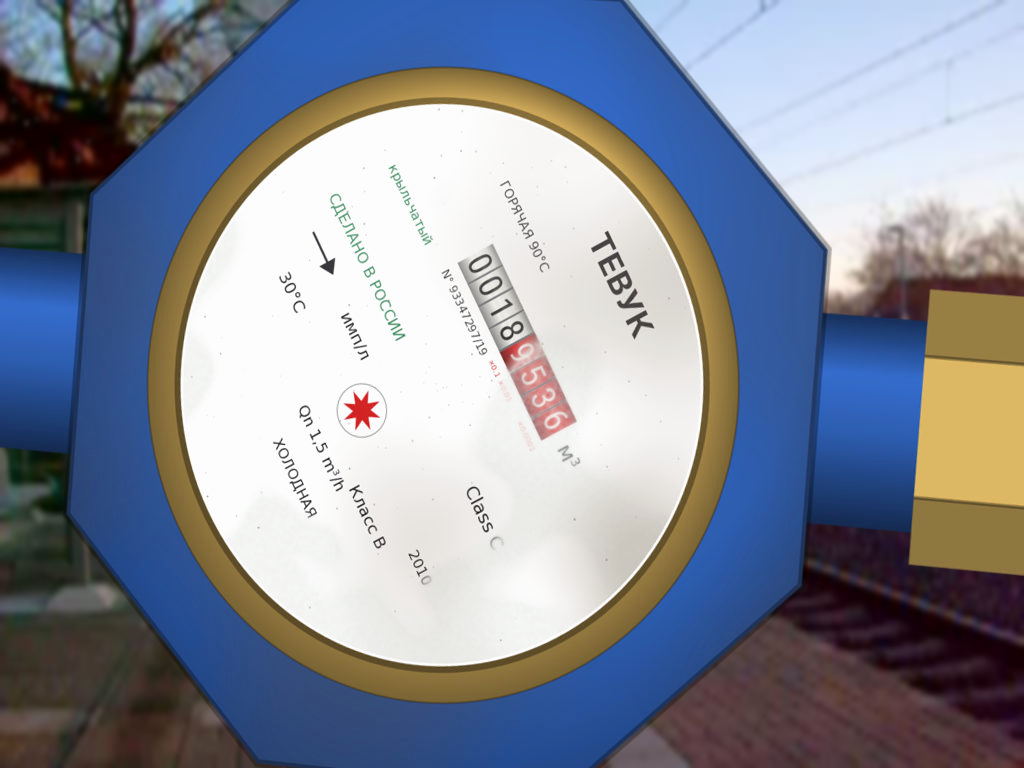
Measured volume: 18.9536 m³
